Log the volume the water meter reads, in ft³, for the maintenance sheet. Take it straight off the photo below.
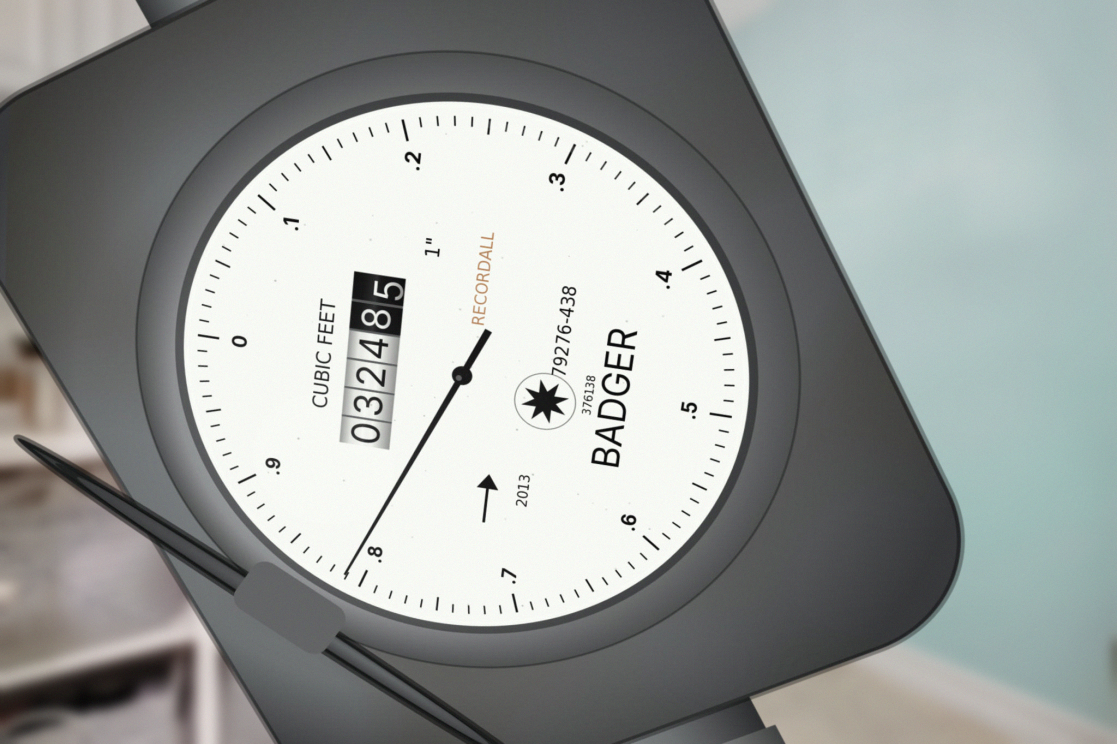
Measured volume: 32484.81 ft³
